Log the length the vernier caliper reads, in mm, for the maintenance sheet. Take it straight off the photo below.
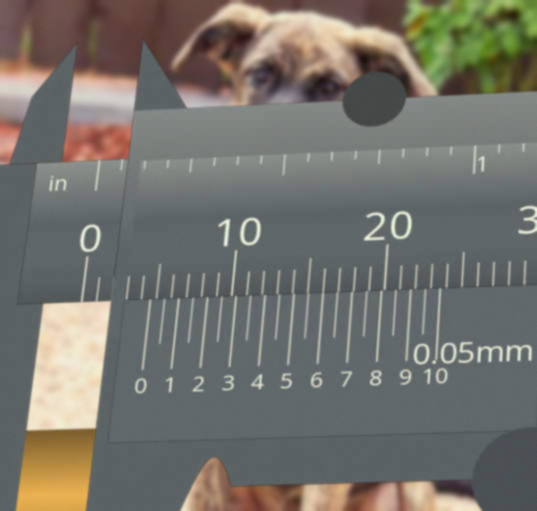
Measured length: 4.6 mm
